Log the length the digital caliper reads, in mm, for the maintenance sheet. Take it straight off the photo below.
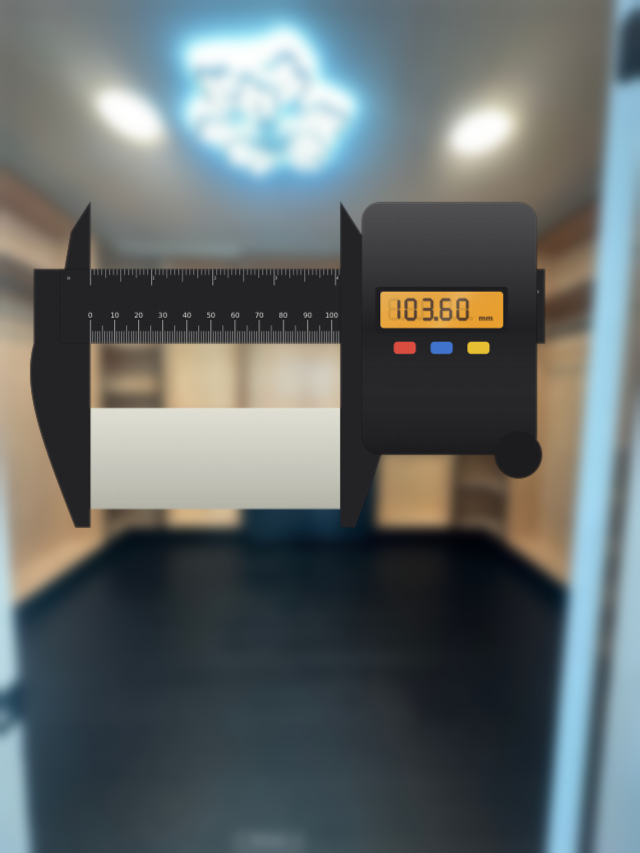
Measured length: 103.60 mm
